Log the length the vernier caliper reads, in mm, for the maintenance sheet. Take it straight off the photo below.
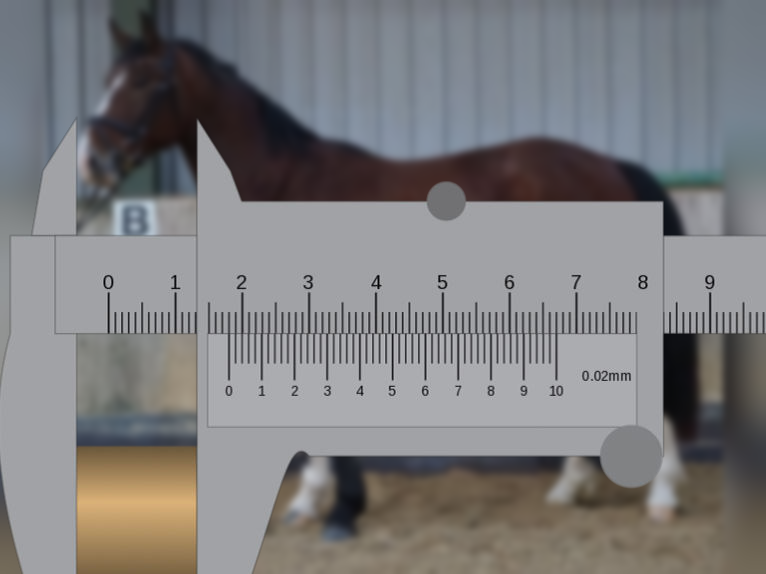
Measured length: 18.0 mm
